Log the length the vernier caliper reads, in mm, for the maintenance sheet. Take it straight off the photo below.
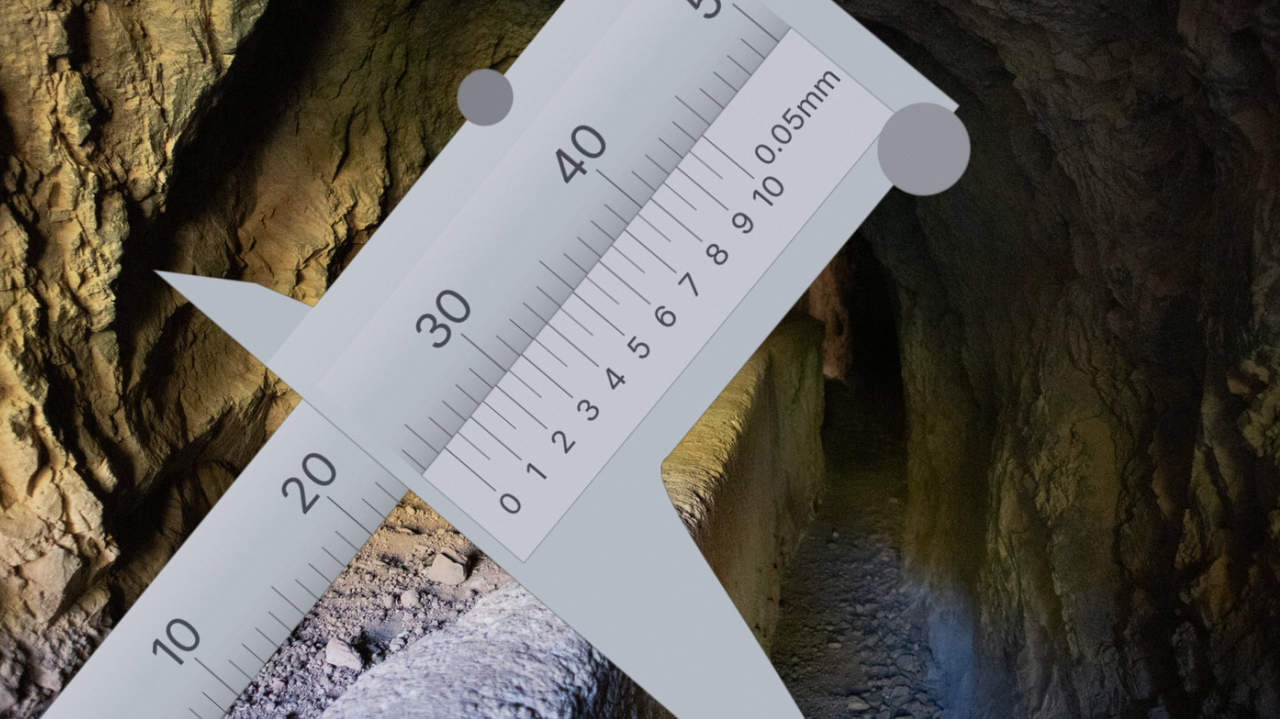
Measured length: 25.4 mm
